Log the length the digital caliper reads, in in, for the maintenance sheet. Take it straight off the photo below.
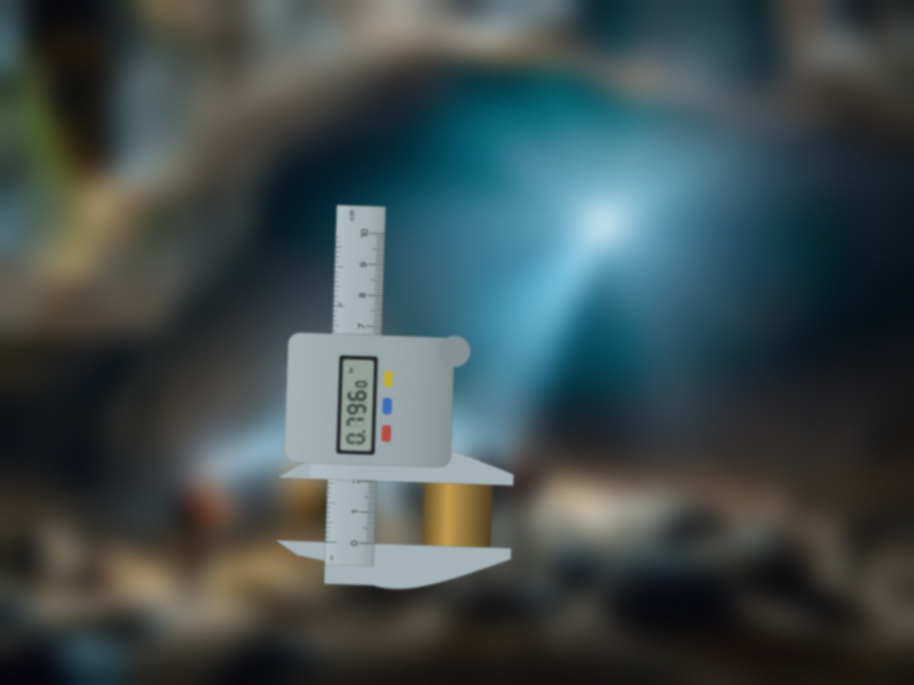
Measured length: 0.7960 in
